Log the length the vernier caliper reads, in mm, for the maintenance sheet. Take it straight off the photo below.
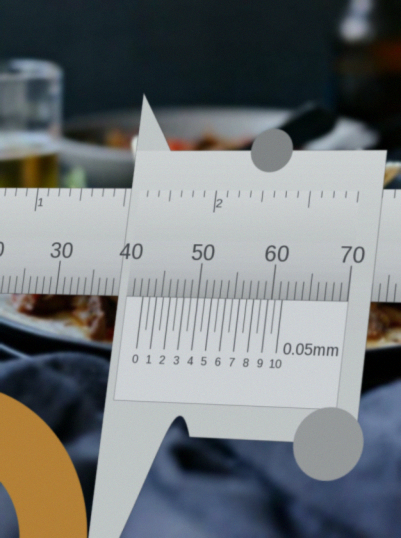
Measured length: 42.4 mm
